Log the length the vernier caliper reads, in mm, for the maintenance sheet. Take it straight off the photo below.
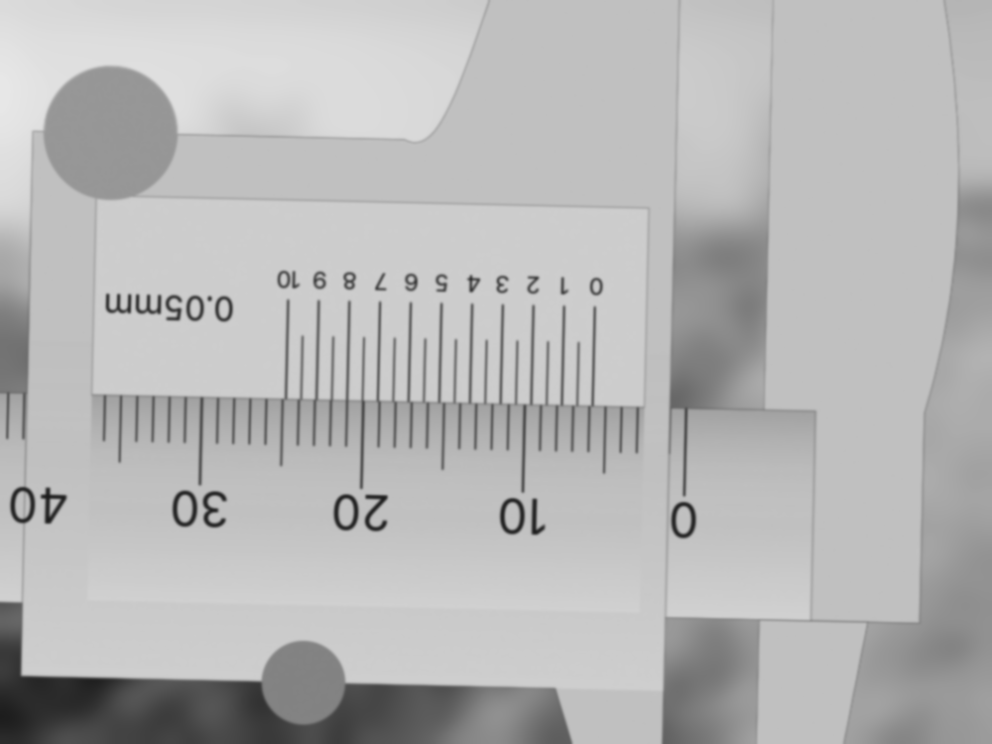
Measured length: 5.8 mm
